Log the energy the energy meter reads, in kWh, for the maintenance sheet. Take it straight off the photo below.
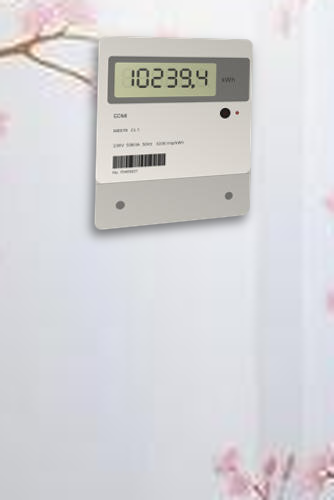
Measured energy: 10239.4 kWh
